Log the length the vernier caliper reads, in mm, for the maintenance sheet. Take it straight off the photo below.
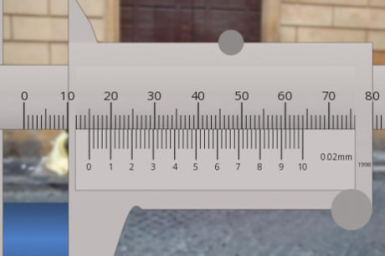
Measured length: 15.0 mm
